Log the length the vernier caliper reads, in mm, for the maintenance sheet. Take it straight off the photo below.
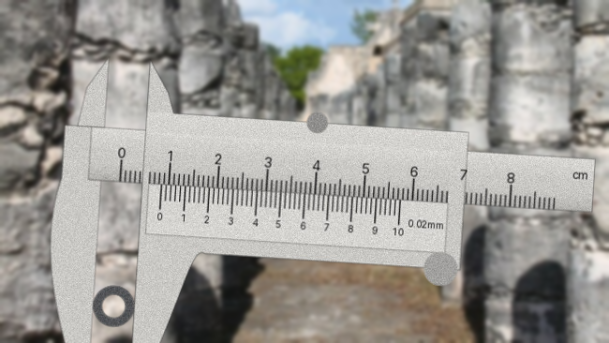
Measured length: 8.5 mm
